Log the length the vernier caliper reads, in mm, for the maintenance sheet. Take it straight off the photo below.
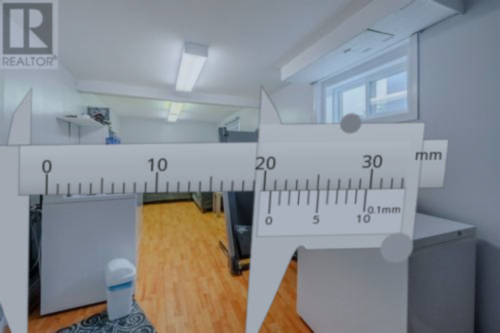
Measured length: 20.6 mm
